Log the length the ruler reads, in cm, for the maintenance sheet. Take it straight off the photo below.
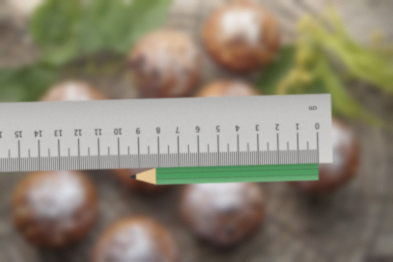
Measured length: 9.5 cm
